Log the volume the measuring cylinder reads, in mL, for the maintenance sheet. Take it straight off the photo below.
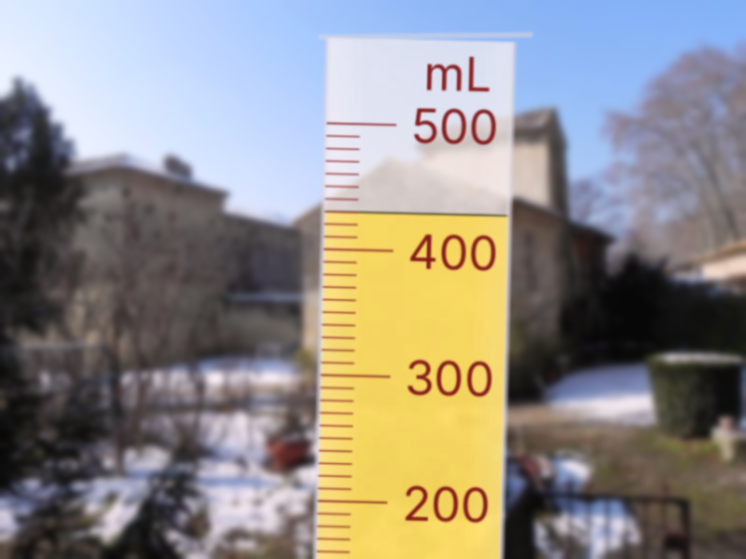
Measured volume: 430 mL
